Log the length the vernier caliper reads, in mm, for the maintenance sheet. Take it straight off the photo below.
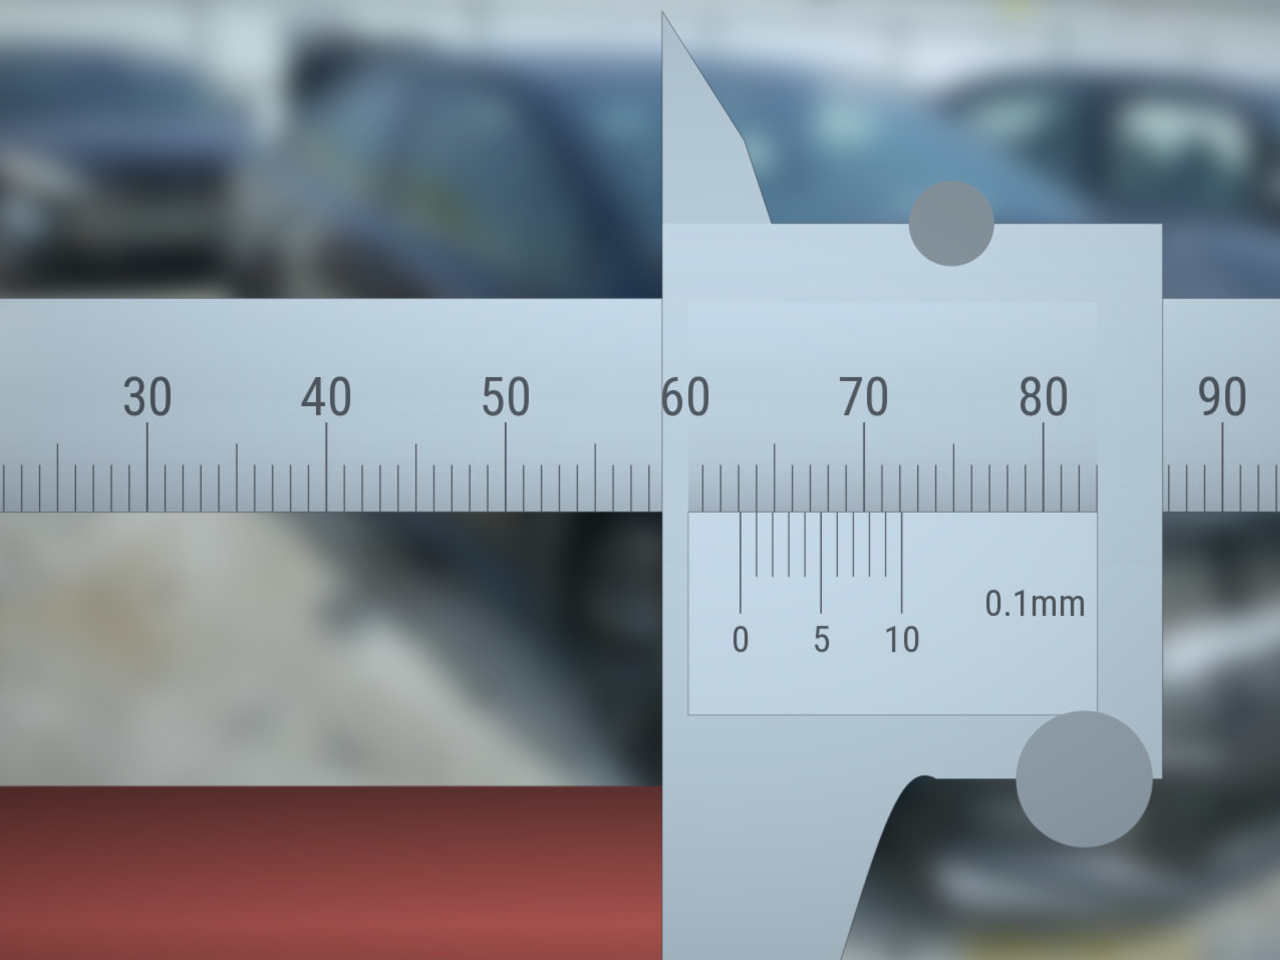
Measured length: 63.1 mm
